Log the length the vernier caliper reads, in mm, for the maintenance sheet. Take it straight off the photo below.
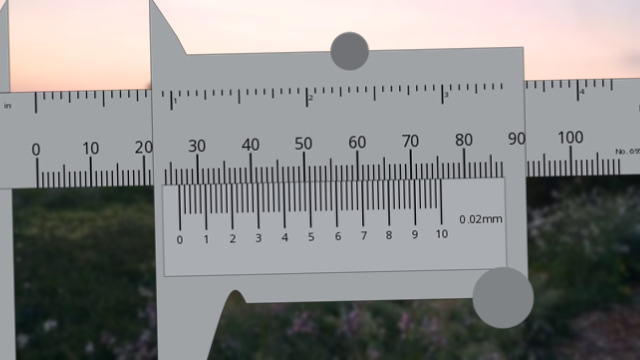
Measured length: 26.5 mm
